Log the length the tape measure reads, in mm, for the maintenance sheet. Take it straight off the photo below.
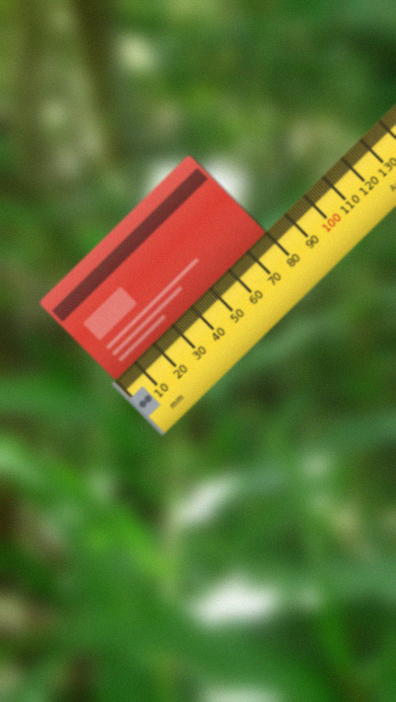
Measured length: 80 mm
